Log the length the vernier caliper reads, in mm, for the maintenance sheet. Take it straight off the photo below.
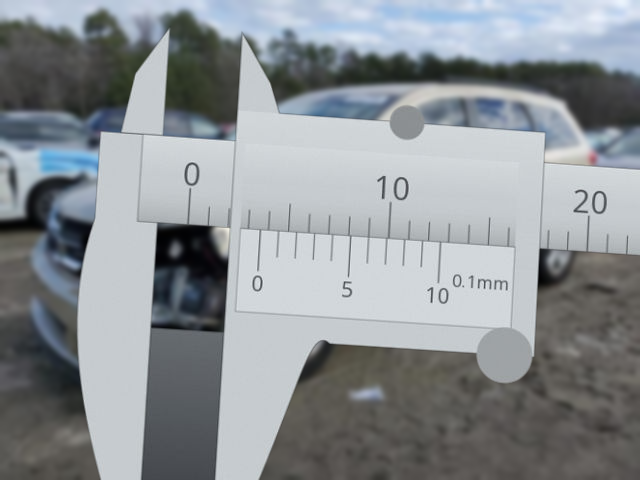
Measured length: 3.6 mm
